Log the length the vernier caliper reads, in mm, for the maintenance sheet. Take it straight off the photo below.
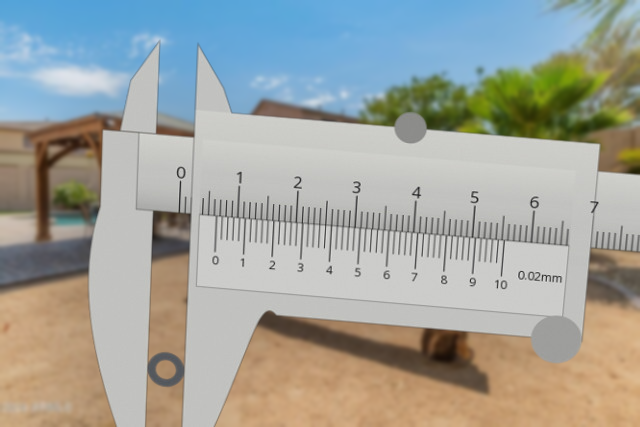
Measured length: 6.4 mm
